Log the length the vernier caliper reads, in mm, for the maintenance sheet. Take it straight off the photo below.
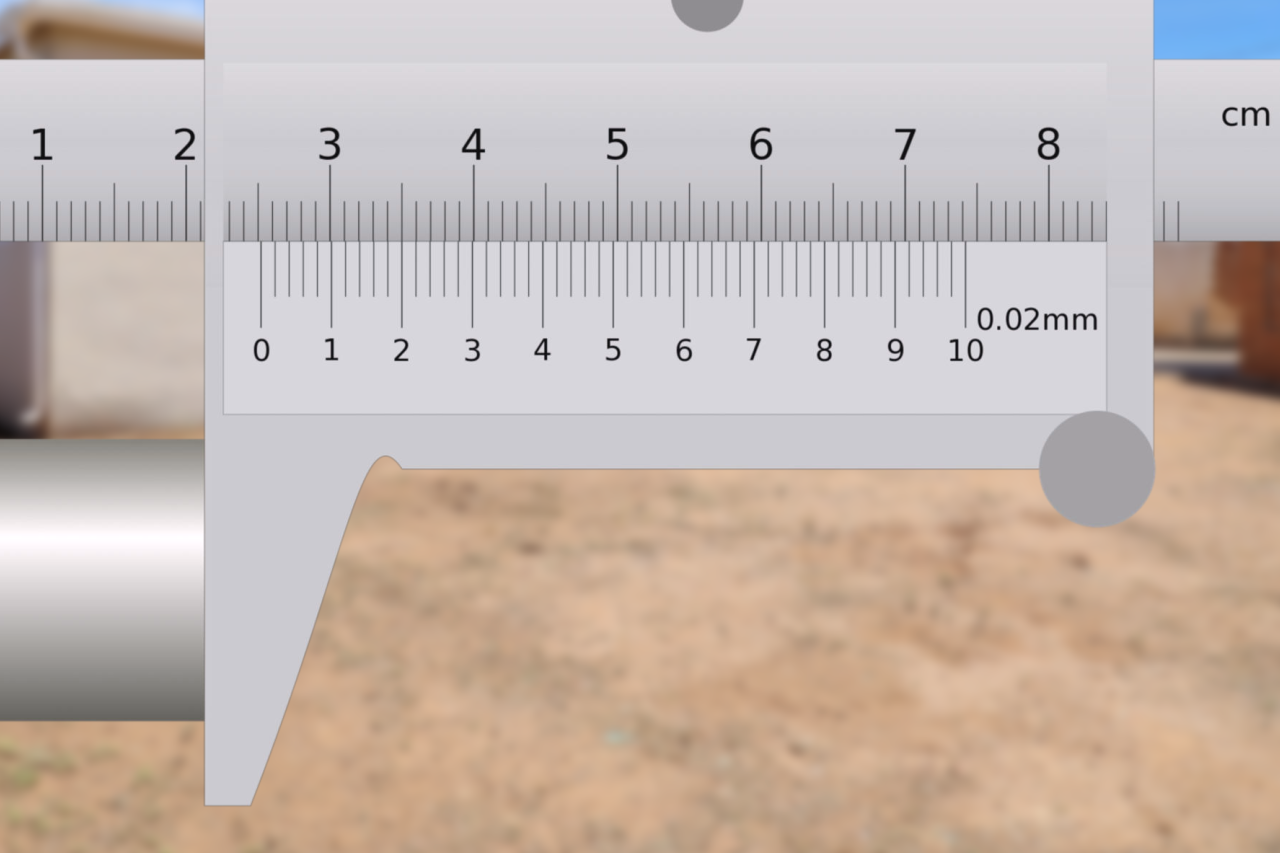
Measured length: 25.2 mm
